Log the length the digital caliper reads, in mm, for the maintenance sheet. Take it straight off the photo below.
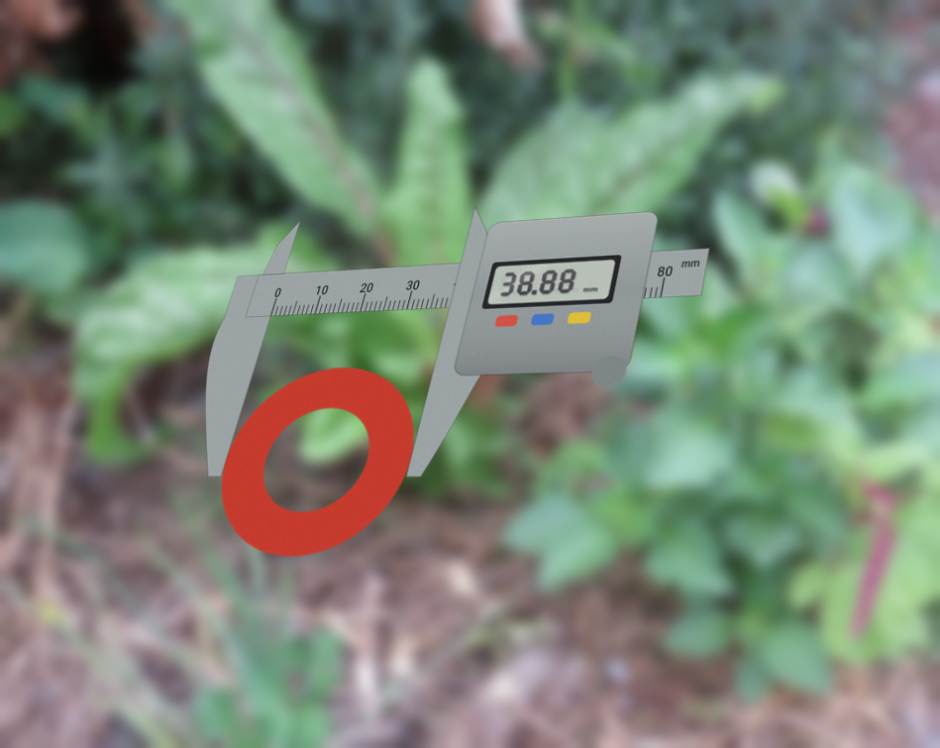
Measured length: 38.88 mm
